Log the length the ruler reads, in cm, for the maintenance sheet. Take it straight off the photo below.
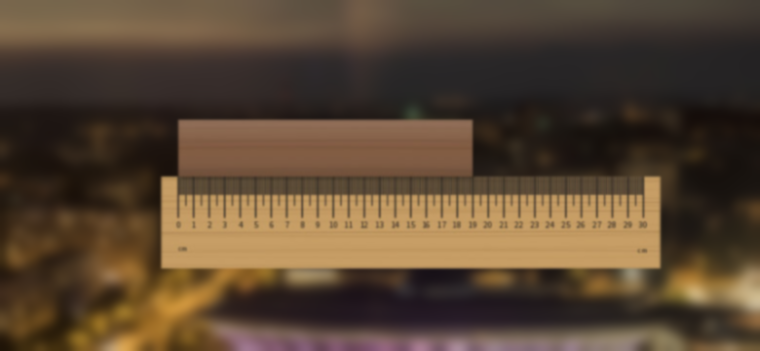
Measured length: 19 cm
